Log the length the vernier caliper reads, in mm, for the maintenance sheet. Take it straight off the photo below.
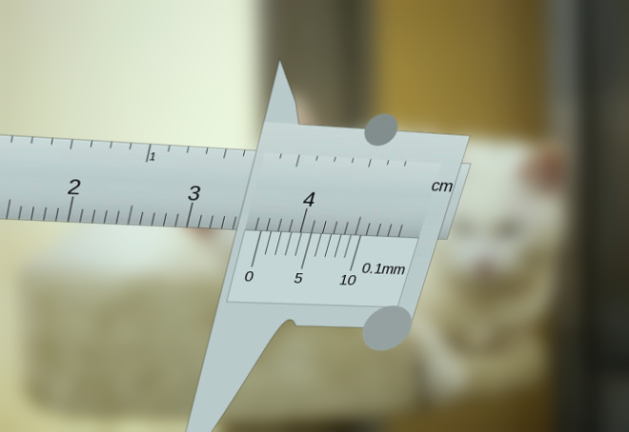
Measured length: 36.5 mm
